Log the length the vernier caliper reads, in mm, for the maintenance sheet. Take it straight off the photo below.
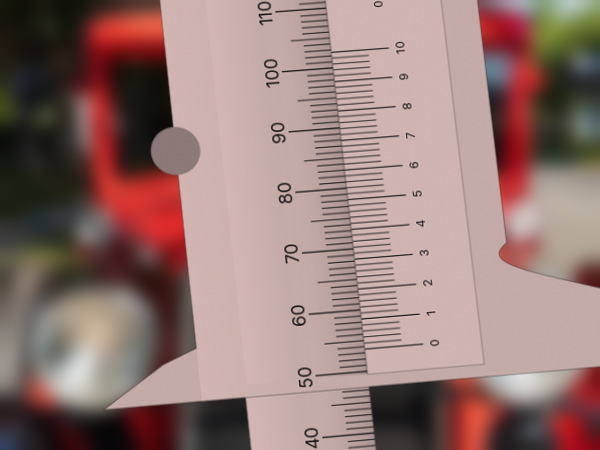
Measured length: 53.6 mm
